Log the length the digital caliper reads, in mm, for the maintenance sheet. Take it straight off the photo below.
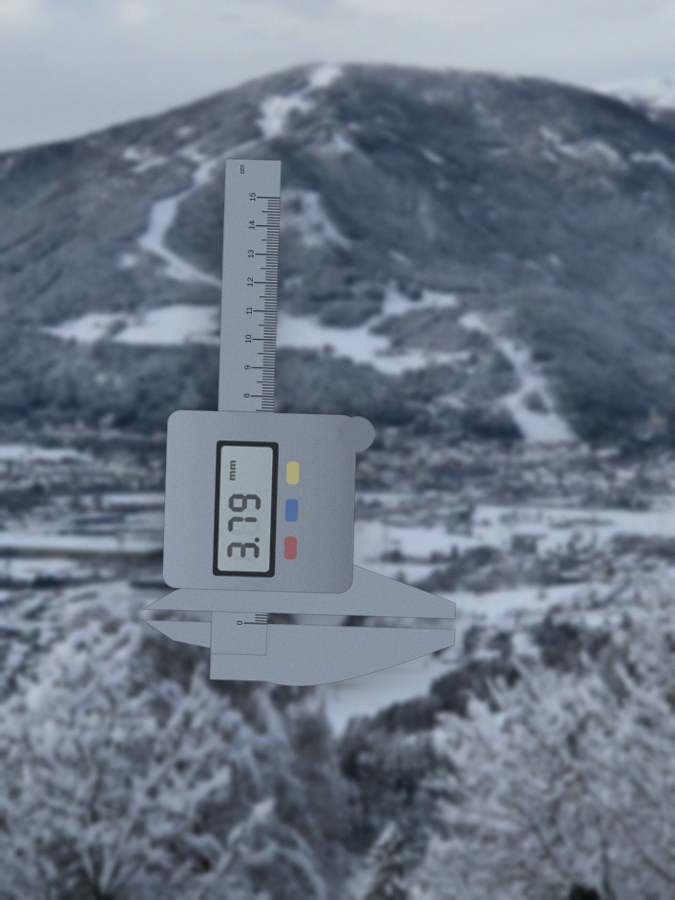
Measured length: 3.79 mm
